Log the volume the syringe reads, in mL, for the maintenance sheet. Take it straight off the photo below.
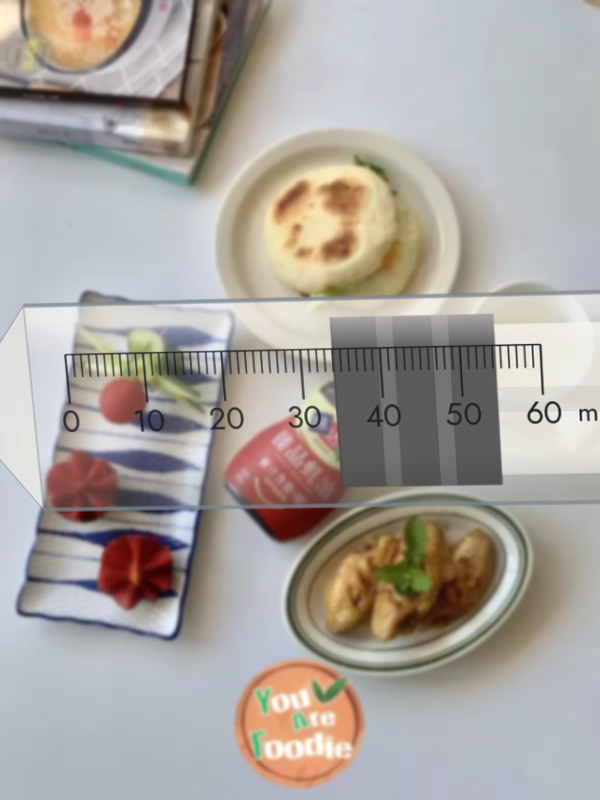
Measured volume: 34 mL
